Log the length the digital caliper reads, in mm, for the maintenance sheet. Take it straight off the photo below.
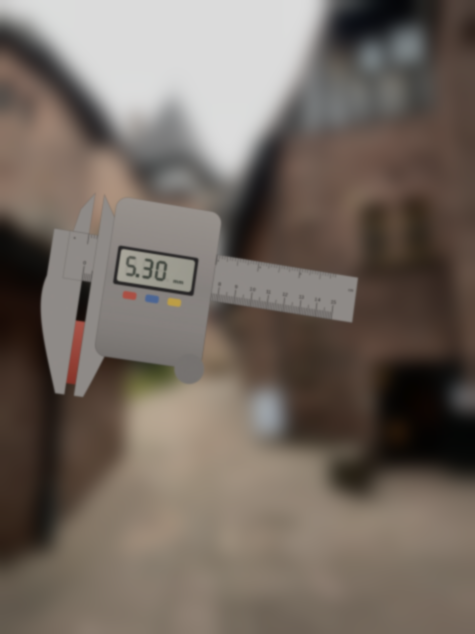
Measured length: 5.30 mm
